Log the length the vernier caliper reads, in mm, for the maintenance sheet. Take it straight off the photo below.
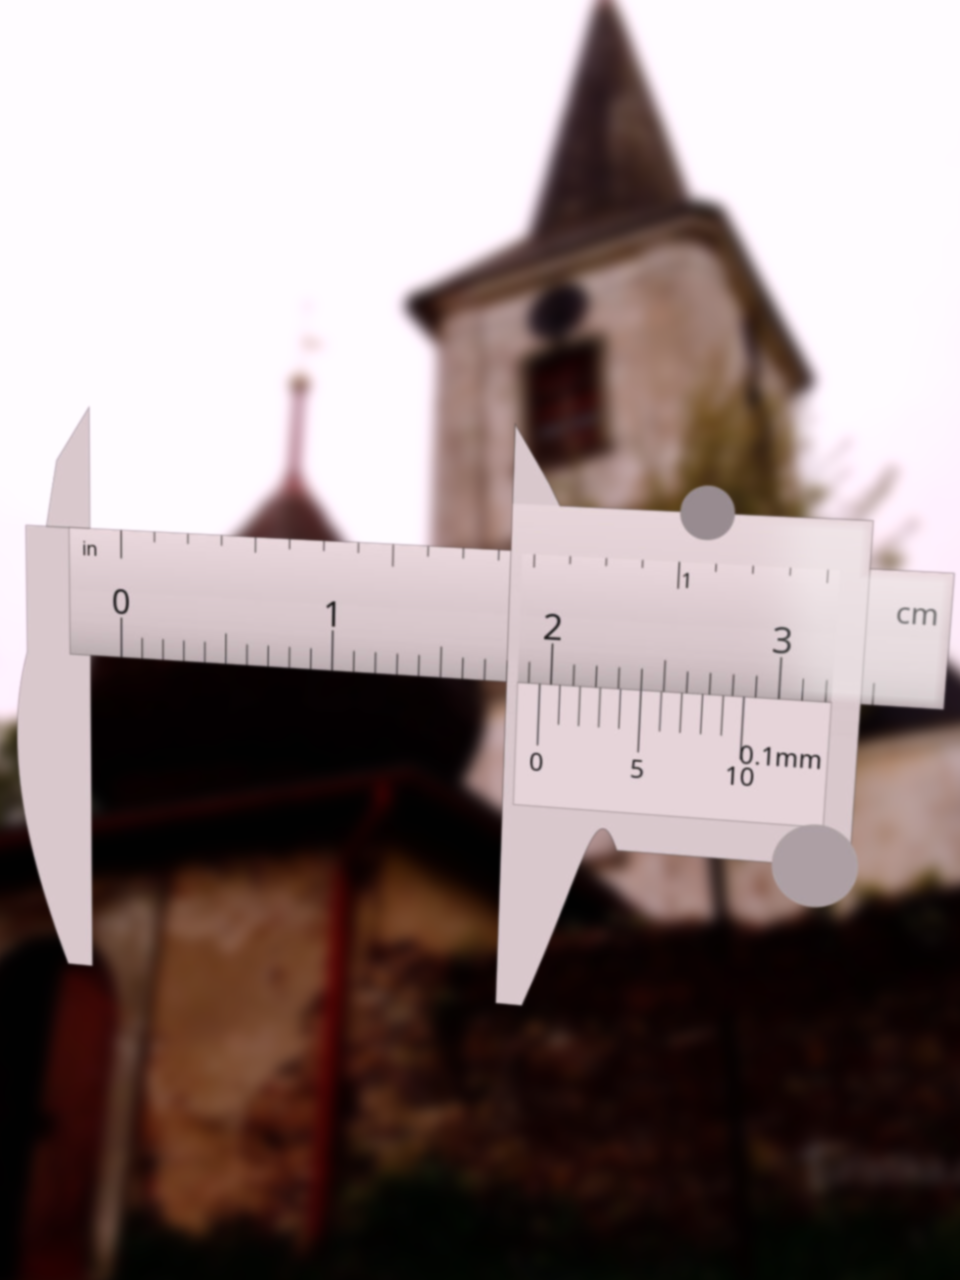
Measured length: 19.5 mm
